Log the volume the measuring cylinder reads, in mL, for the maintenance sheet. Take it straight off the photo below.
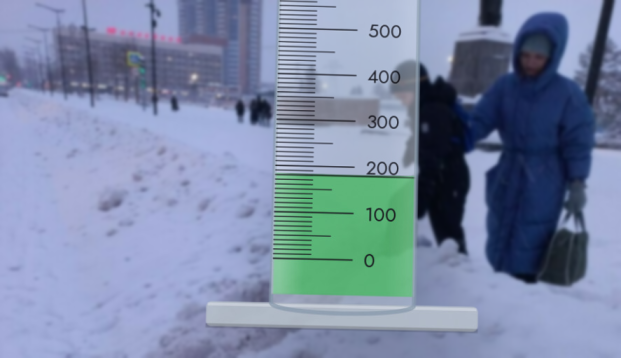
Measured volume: 180 mL
